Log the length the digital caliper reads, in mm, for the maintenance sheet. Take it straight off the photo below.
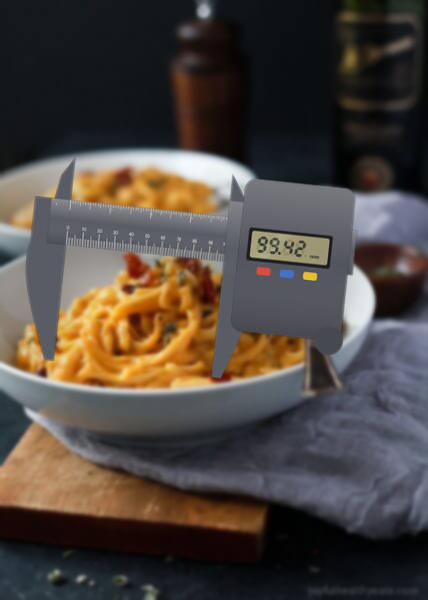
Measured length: 99.42 mm
